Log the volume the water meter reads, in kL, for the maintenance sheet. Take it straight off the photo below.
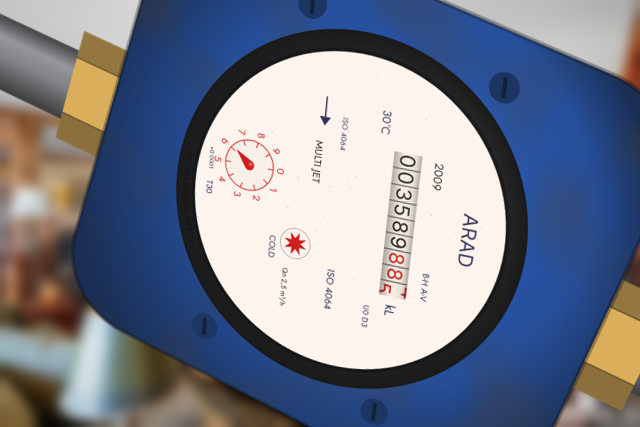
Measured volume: 3589.8846 kL
